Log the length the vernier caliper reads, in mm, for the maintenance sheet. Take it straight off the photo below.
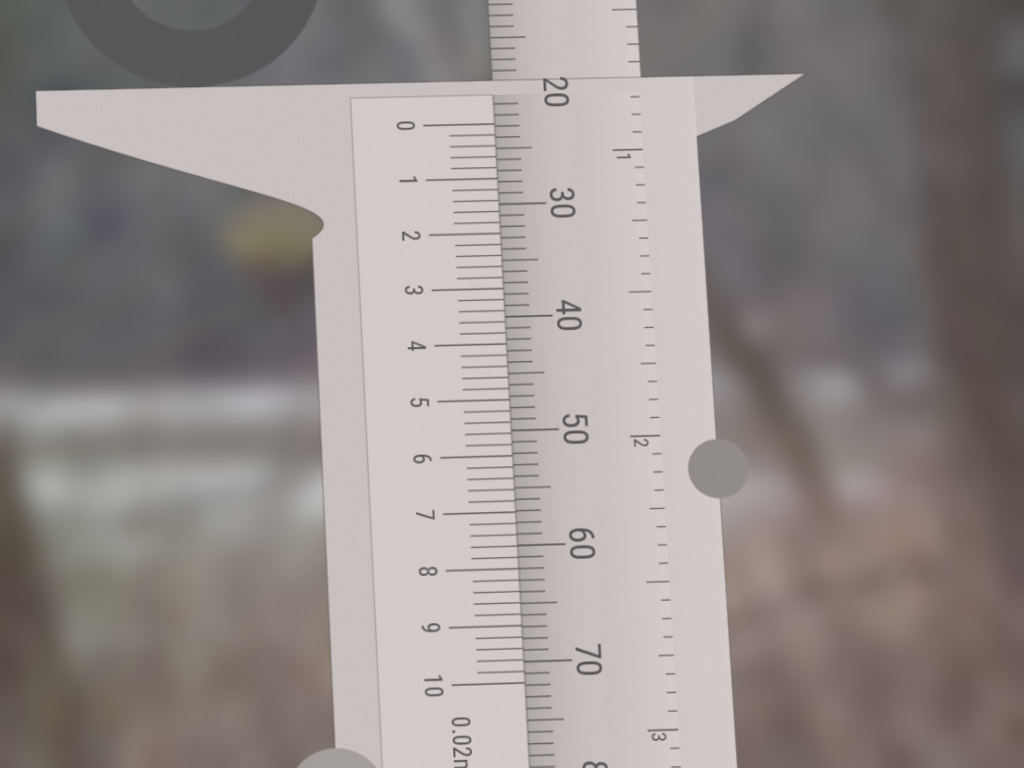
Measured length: 22.8 mm
